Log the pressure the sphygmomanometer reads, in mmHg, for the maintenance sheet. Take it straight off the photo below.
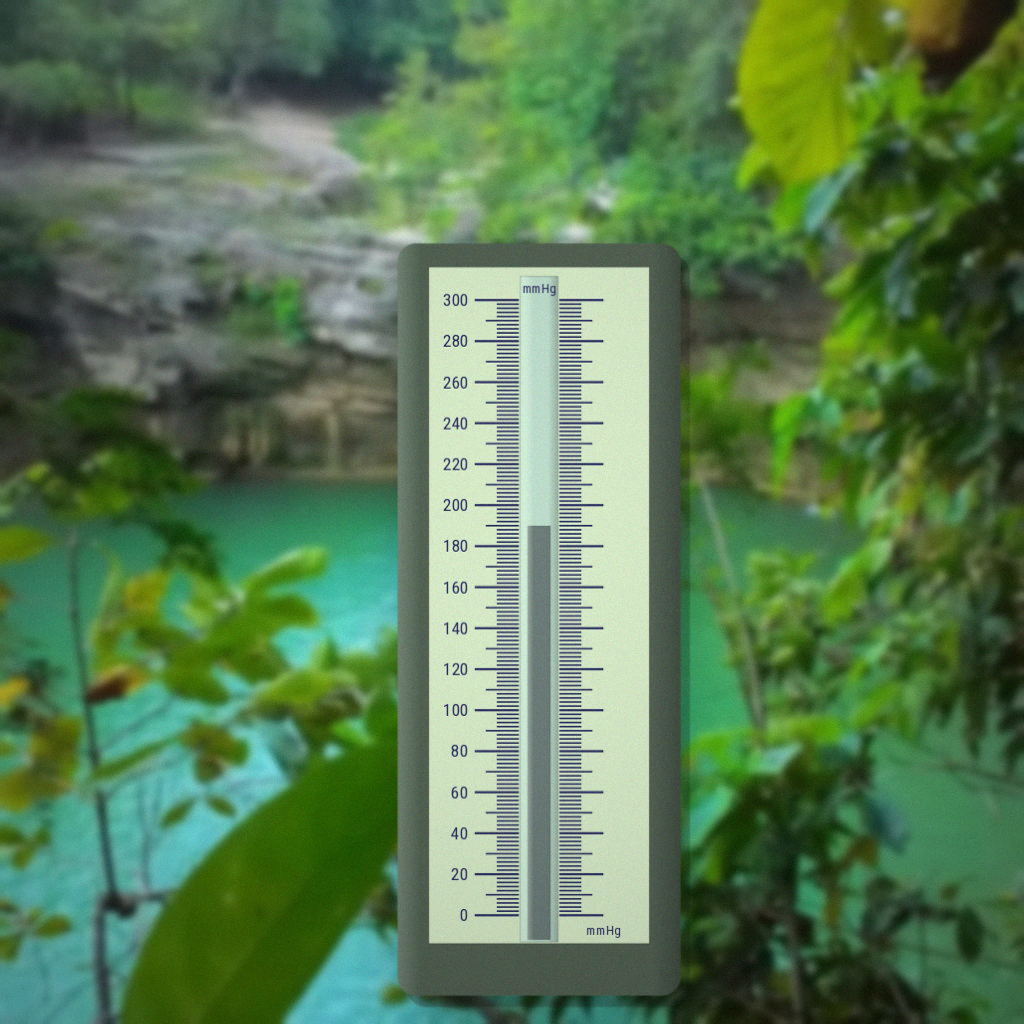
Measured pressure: 190 mmHg
